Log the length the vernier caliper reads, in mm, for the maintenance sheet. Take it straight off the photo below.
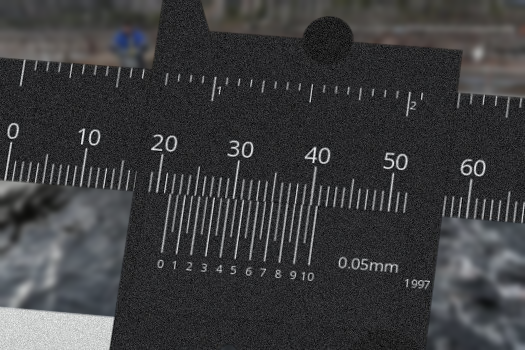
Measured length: 21.8 mm
